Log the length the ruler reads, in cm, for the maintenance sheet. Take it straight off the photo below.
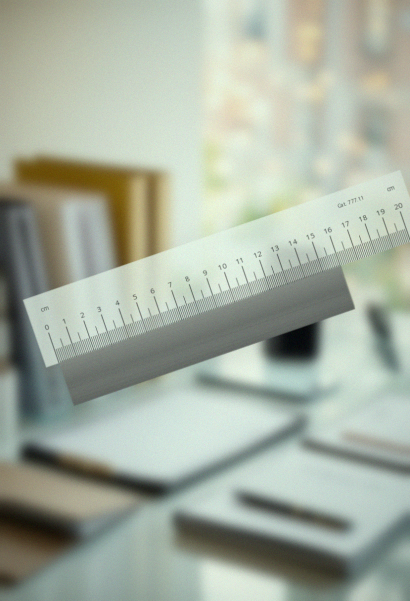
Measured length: 16 cm
